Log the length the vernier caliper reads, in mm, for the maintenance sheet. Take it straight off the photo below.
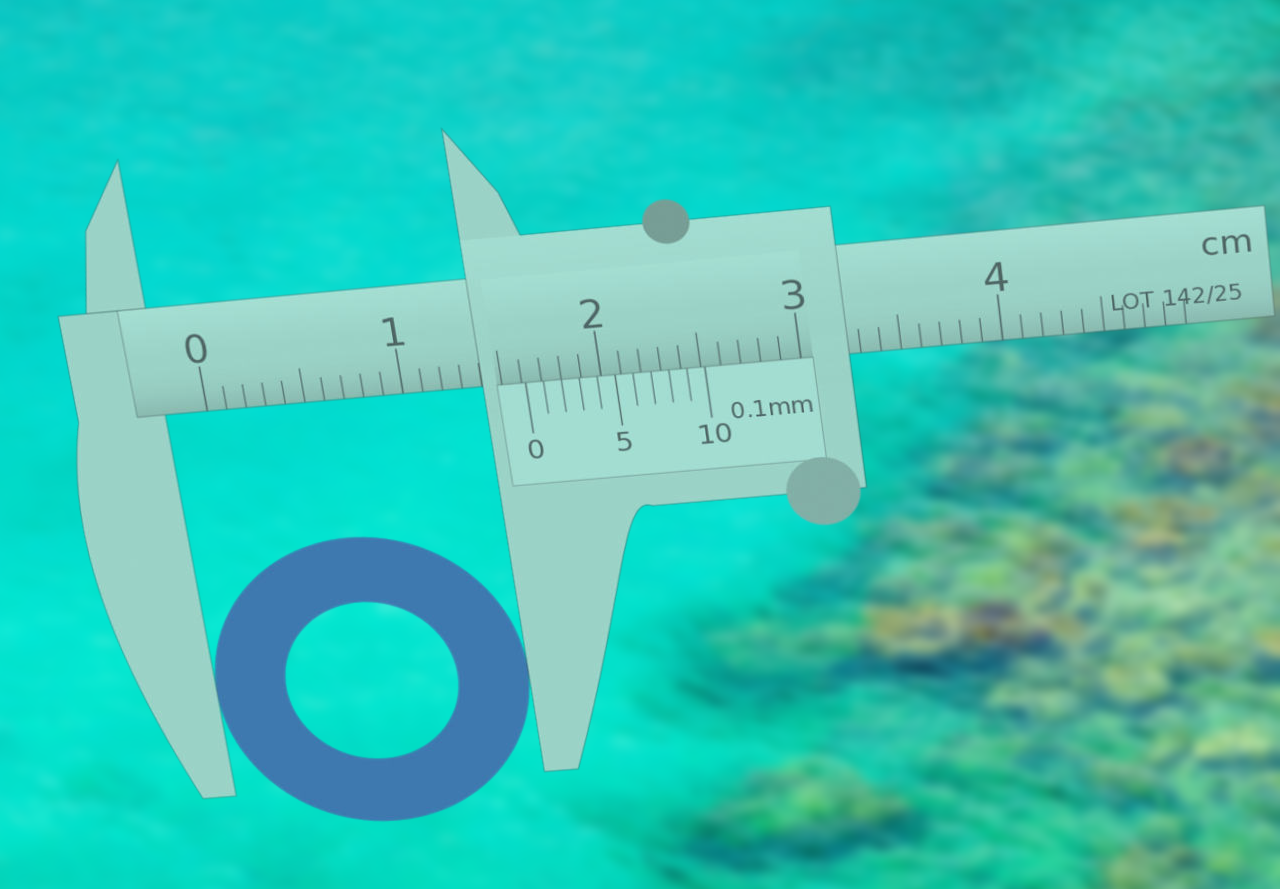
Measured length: 16.2 mm
